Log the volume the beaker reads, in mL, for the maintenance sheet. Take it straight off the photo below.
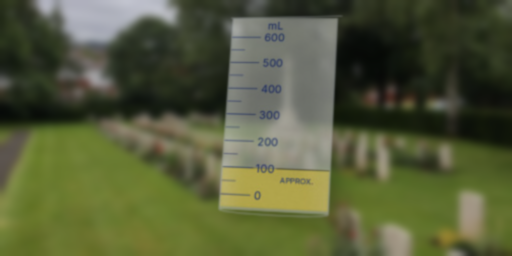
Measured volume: 100 mL
